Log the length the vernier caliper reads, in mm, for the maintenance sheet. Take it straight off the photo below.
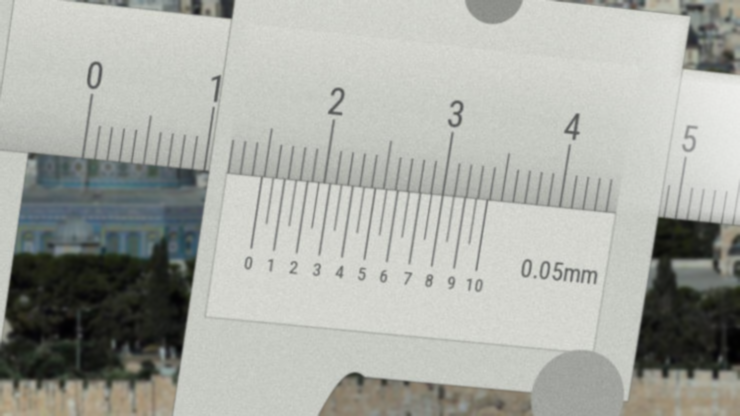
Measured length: 14.8 mm
